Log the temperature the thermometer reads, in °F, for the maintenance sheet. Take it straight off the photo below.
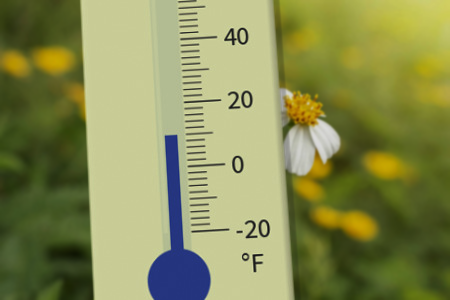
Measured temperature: 10 °F
